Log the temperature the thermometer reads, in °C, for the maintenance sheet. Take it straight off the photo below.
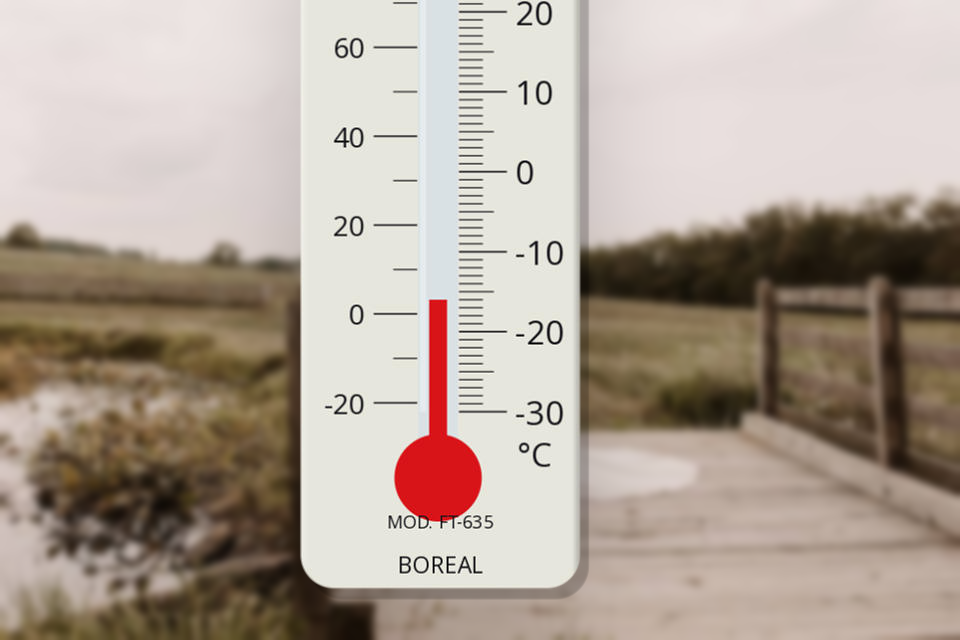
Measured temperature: -16 °C
